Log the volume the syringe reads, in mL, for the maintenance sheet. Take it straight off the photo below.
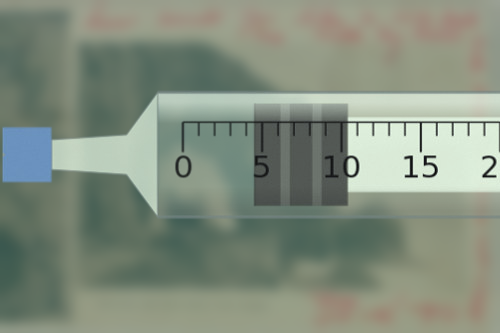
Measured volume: 4.5 mL
